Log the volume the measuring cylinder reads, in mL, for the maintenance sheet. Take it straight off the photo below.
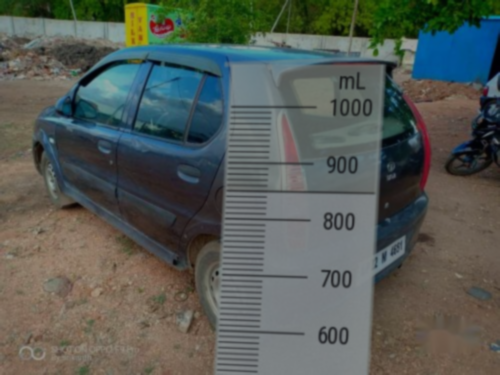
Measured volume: 850 mL
